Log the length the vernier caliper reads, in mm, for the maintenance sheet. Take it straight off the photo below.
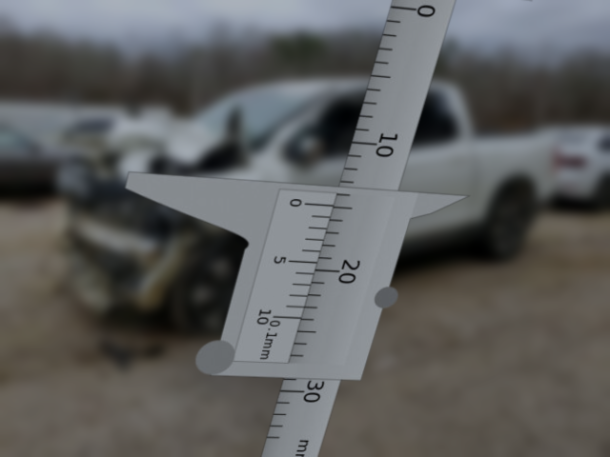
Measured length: 14.9 mm
